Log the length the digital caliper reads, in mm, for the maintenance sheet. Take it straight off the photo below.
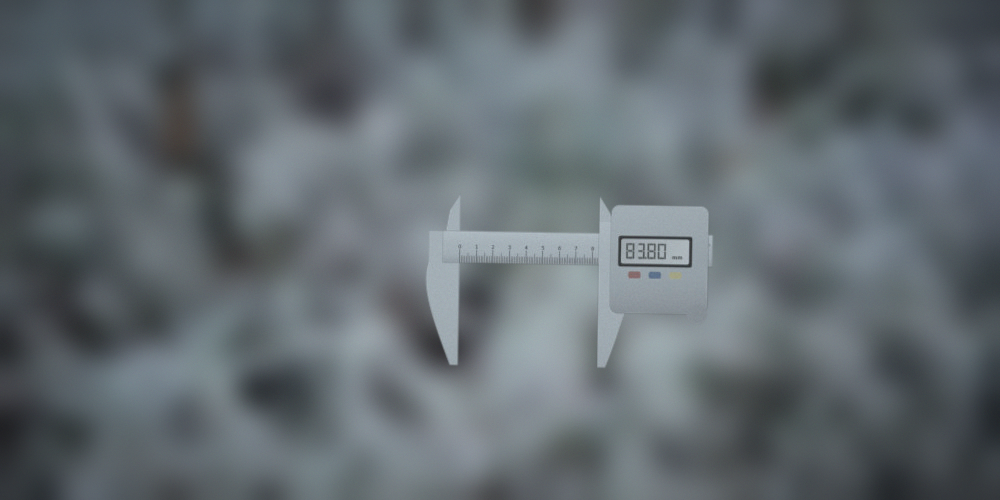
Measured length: 83.80 mm
